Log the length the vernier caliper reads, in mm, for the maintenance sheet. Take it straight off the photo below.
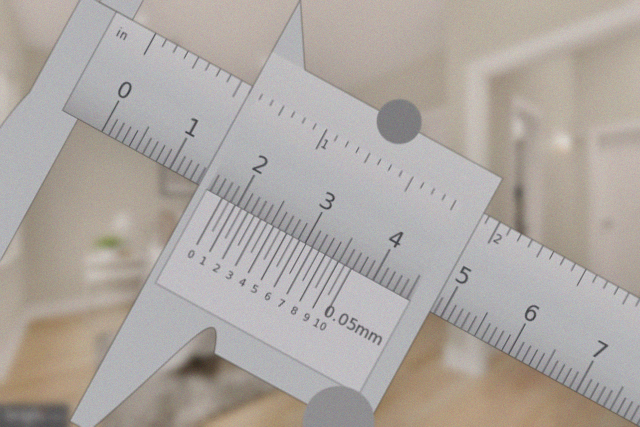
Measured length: 17.8 mm
